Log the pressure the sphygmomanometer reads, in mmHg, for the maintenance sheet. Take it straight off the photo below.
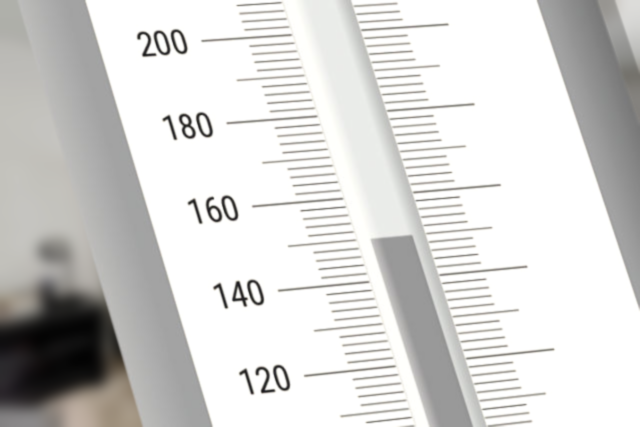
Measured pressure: 150 mmHg
